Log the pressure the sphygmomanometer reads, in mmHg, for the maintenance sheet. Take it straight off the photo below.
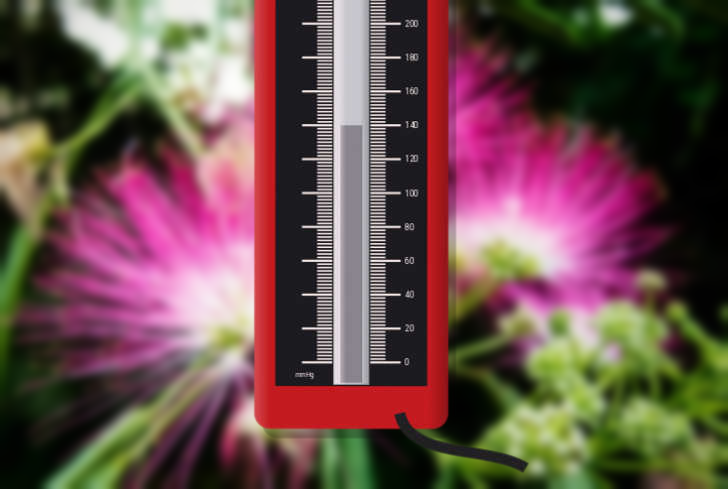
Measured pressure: 140 mmHg
